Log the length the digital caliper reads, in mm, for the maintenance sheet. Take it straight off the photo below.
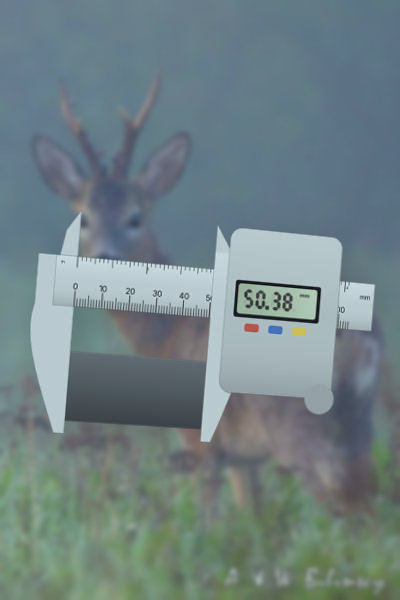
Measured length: 50.38 mm
